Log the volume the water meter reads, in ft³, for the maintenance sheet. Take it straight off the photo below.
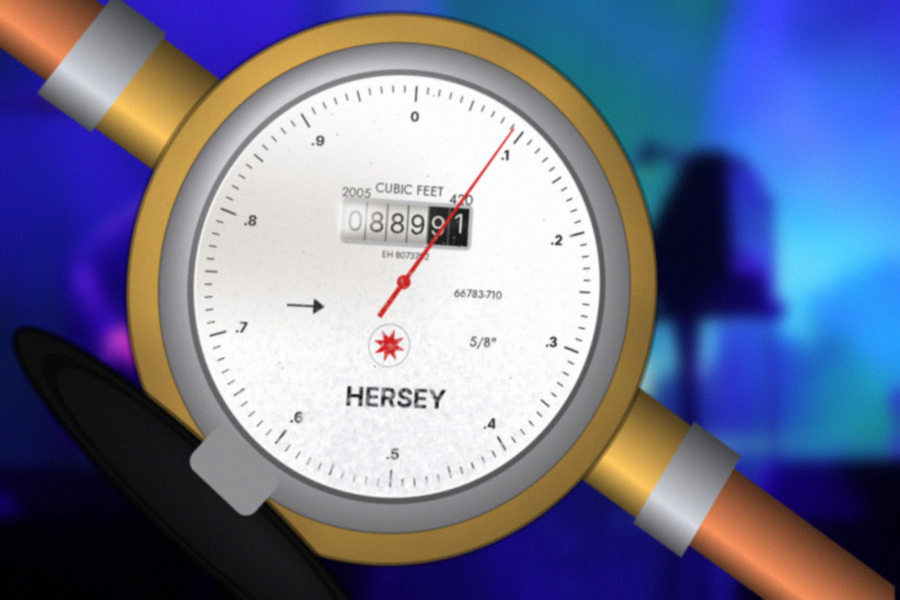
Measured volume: 88991.09 ft³
